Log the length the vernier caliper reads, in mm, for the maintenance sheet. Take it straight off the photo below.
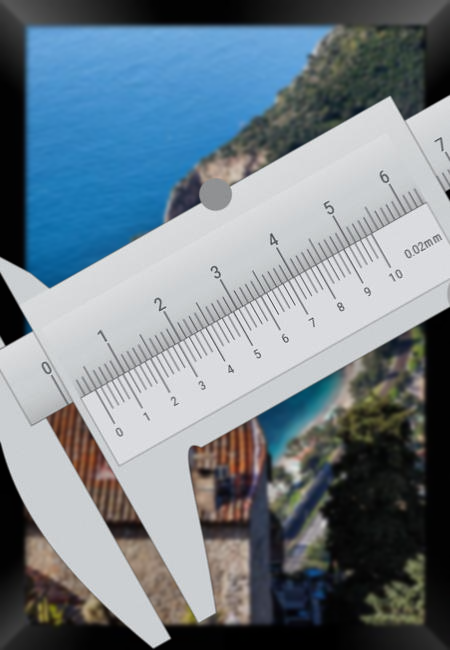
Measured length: 4.8 mm
